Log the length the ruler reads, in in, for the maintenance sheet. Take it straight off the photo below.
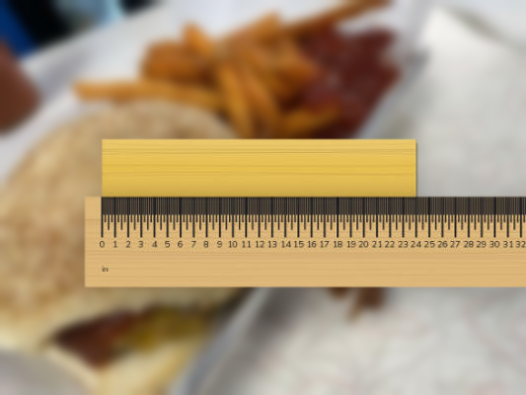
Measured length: 24 in
